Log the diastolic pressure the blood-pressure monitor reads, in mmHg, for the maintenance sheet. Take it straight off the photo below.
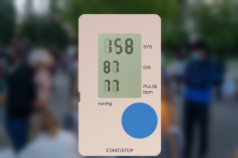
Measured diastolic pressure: 87 mmHg
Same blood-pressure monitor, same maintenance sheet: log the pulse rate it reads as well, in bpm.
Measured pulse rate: 77 bpm
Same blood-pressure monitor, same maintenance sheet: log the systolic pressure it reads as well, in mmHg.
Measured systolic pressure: 158 mmHg
